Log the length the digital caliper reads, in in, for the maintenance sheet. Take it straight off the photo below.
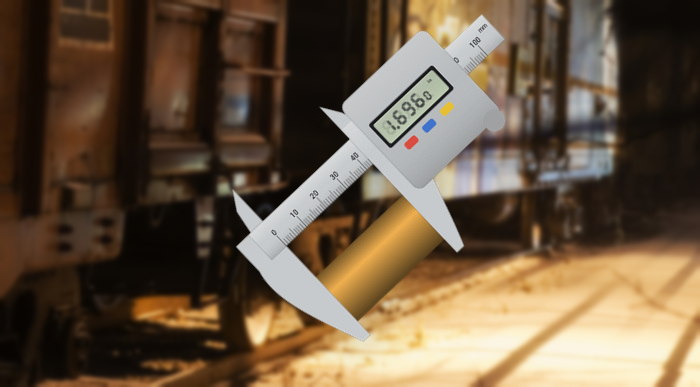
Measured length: 1.6960 in
